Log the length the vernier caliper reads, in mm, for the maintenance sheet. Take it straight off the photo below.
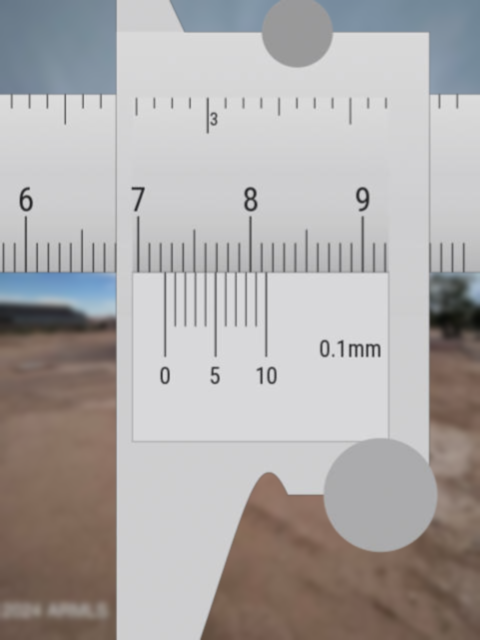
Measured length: 72.4 mm
